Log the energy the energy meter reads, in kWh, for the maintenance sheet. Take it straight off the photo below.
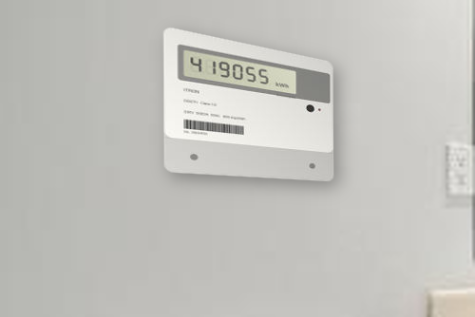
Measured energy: 419055 kWh
